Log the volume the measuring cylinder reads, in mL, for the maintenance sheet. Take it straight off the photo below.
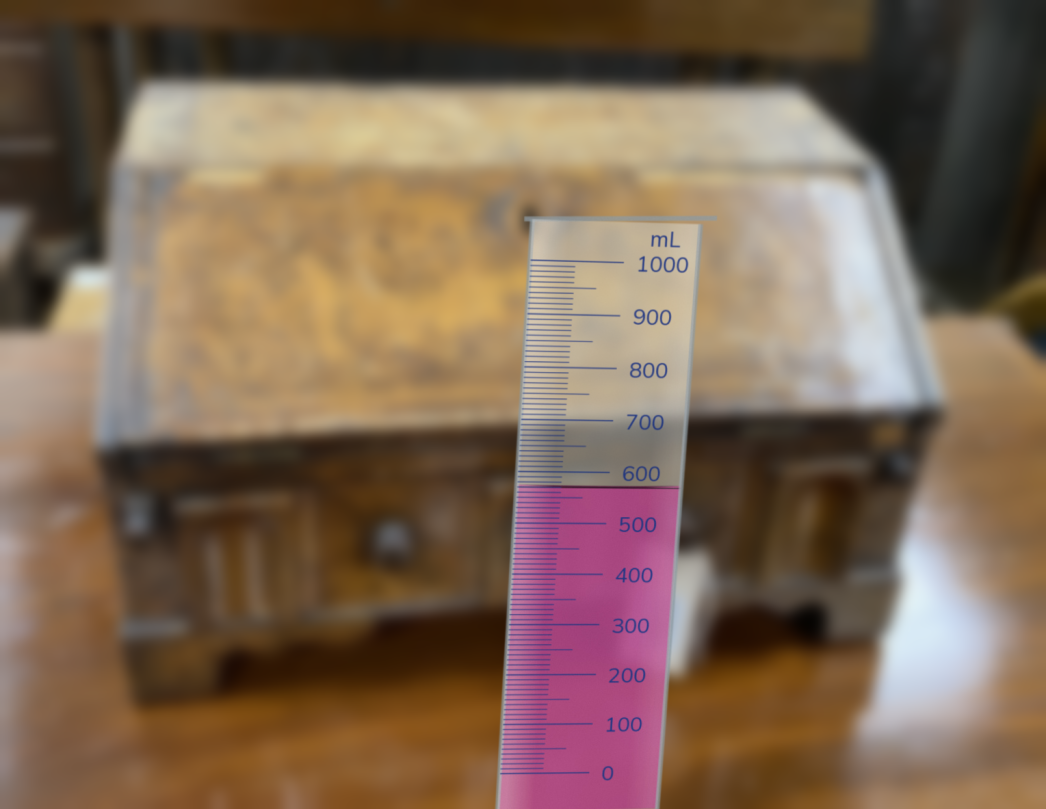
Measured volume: 570 mL
